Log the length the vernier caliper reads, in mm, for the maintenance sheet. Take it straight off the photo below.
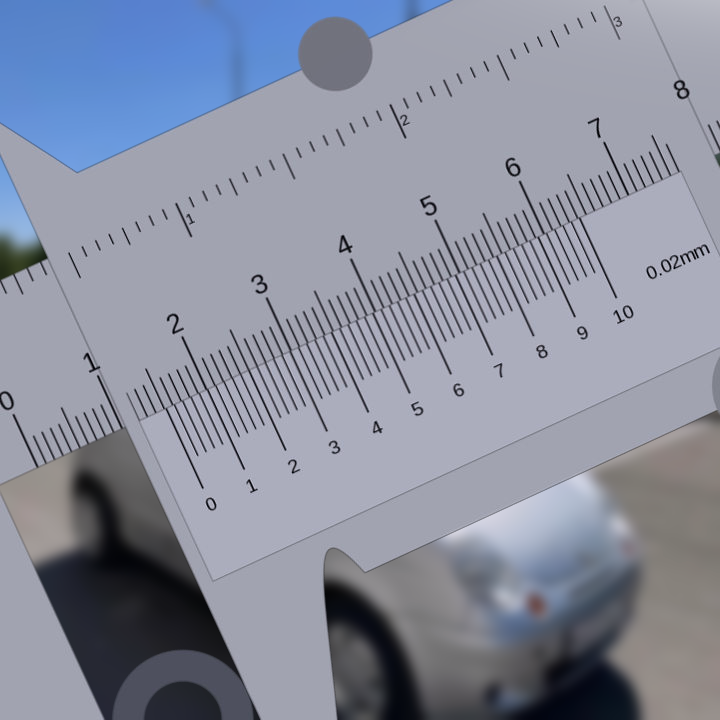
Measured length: 15.2 mm
